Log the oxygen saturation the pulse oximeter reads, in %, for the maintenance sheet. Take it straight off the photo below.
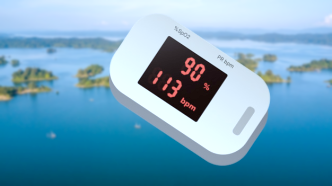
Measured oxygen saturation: 90 %
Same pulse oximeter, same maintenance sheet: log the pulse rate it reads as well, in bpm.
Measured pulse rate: 113 bpm
